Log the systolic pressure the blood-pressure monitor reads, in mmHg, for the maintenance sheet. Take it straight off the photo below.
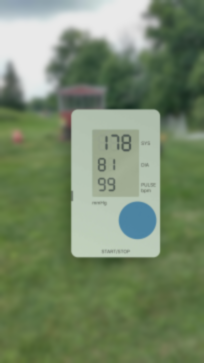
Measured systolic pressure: 178 mmHg
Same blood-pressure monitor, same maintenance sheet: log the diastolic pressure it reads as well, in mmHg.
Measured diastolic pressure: 81 mmHg
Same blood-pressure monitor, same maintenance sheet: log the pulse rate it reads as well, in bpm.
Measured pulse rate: 99 bpm
